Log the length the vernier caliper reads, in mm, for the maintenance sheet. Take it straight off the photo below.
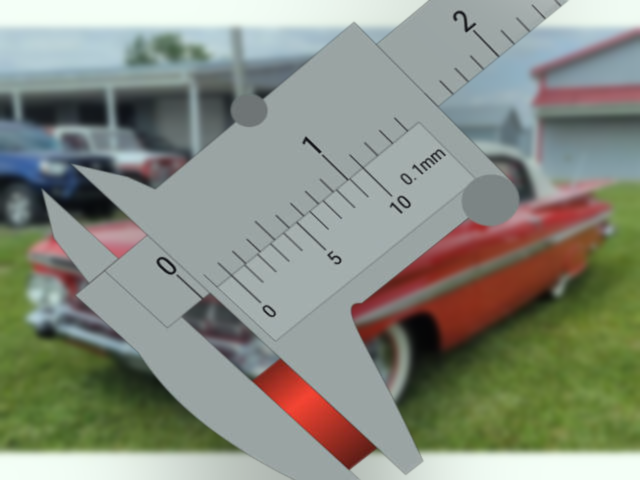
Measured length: 2.0 mm
